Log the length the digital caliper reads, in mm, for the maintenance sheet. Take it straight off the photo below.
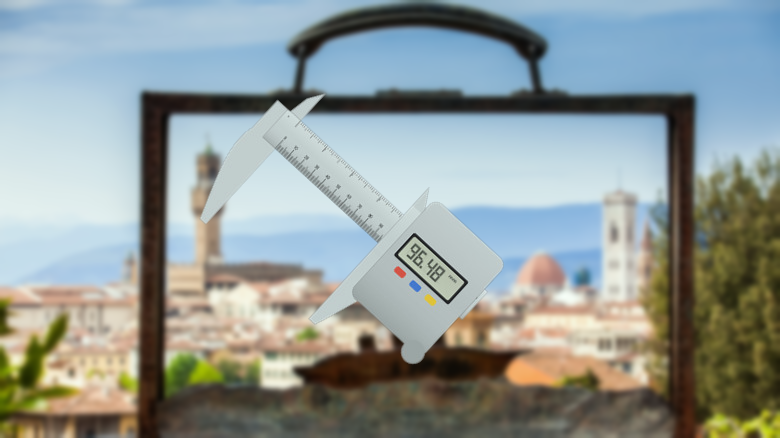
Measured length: 96.48 mm
